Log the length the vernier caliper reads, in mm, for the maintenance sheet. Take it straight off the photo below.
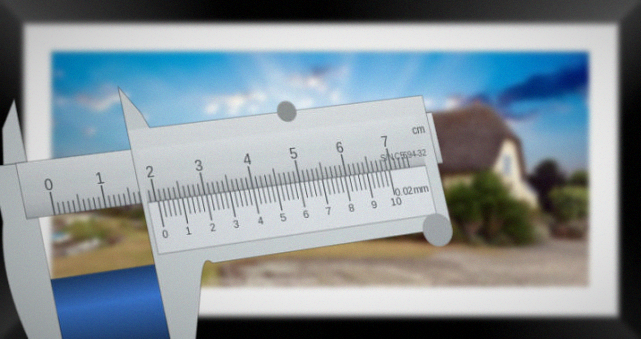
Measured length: 20.5 mm
